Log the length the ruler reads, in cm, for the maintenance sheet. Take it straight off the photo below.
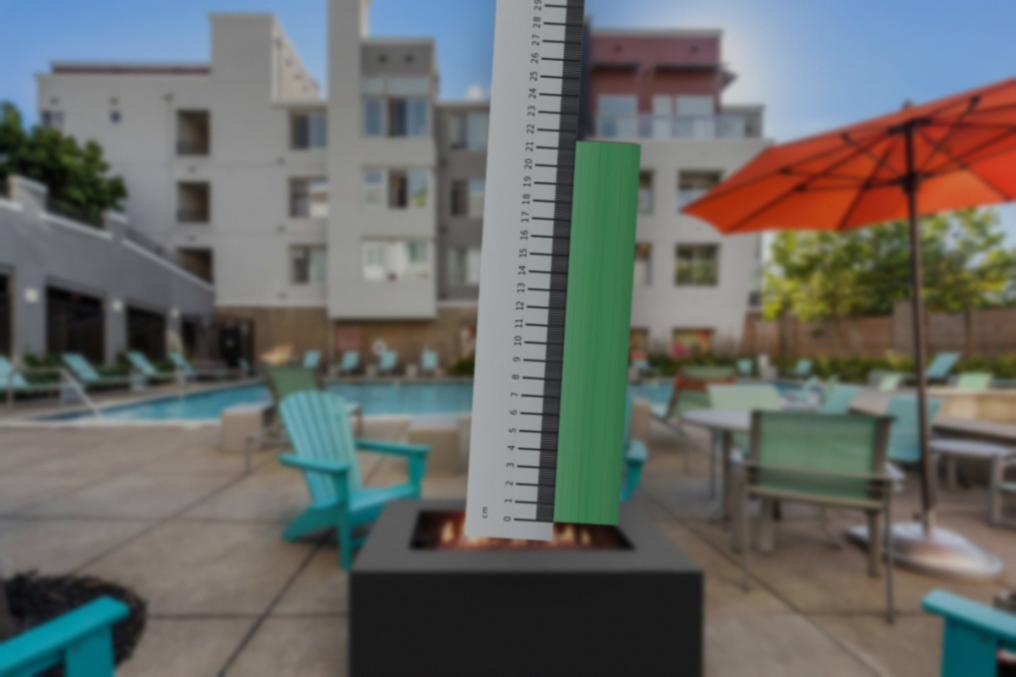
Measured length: 21.5 cm
